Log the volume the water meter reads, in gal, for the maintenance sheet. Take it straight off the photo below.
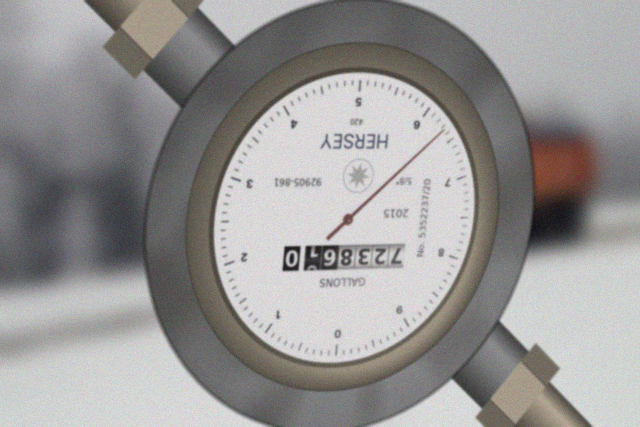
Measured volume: 7238606.3 gal
